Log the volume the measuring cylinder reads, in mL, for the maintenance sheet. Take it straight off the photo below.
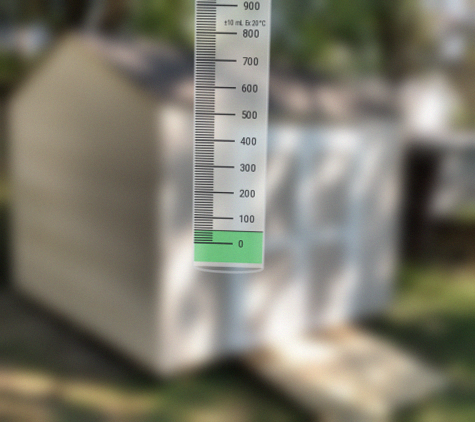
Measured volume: 50 mL
